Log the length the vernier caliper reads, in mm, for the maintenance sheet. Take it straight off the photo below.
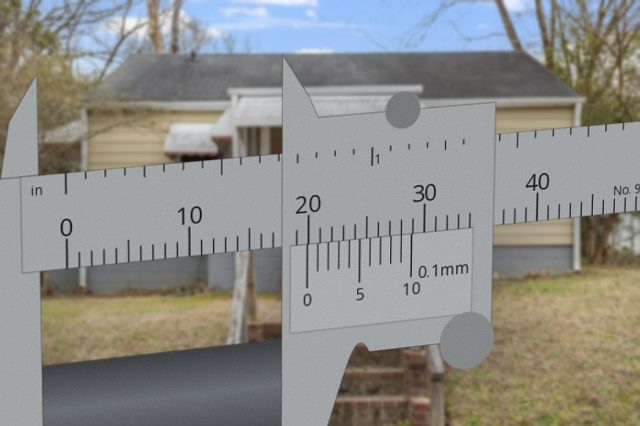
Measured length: 19.9 mm
